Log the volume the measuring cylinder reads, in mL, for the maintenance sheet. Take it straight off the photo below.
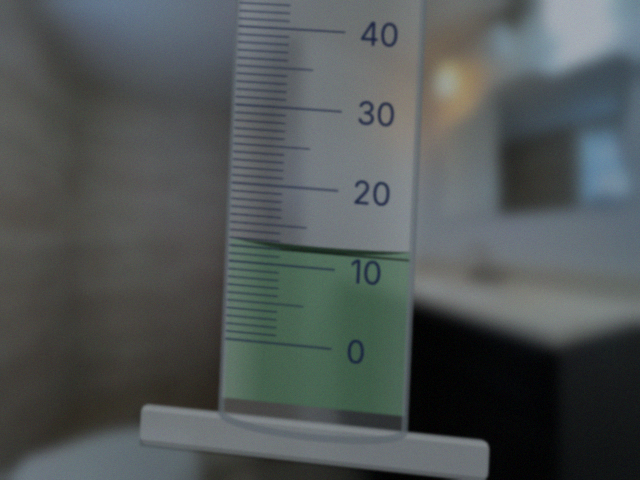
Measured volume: 12 mL
